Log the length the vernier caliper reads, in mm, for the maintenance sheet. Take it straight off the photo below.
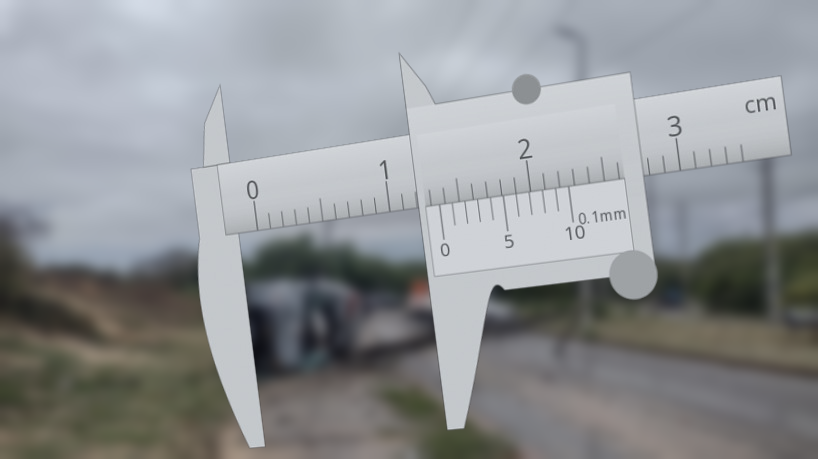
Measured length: 13.6 mm
